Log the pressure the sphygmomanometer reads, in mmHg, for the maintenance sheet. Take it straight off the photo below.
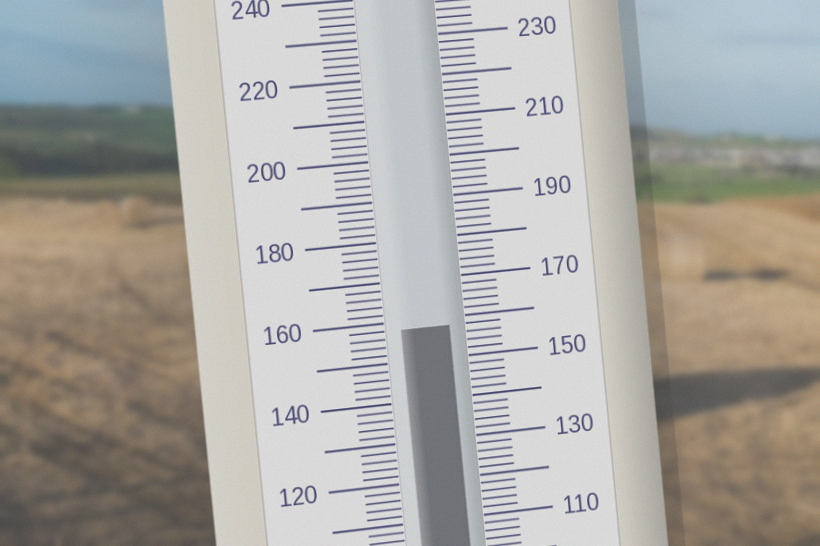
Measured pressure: 158 mmHg
